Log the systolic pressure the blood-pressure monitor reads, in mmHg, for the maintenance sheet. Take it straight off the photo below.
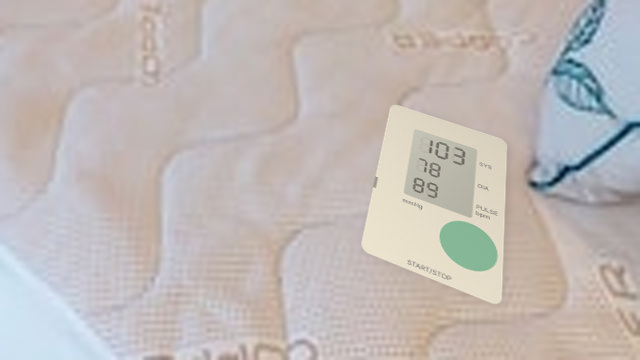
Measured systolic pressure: 103 mmHg
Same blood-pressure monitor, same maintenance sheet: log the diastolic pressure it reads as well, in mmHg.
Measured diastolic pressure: 78 mmHg
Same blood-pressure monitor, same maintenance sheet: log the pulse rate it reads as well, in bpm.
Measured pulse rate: 89 bpm
